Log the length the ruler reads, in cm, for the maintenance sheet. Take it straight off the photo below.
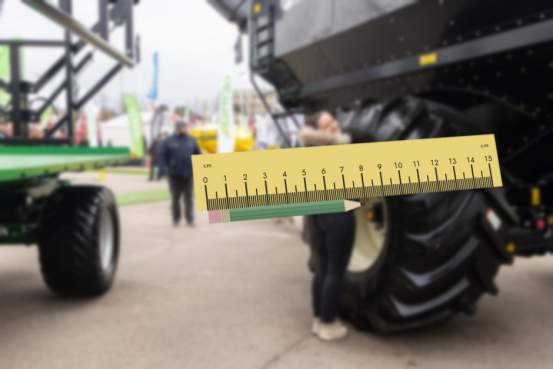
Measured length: 8 cm
